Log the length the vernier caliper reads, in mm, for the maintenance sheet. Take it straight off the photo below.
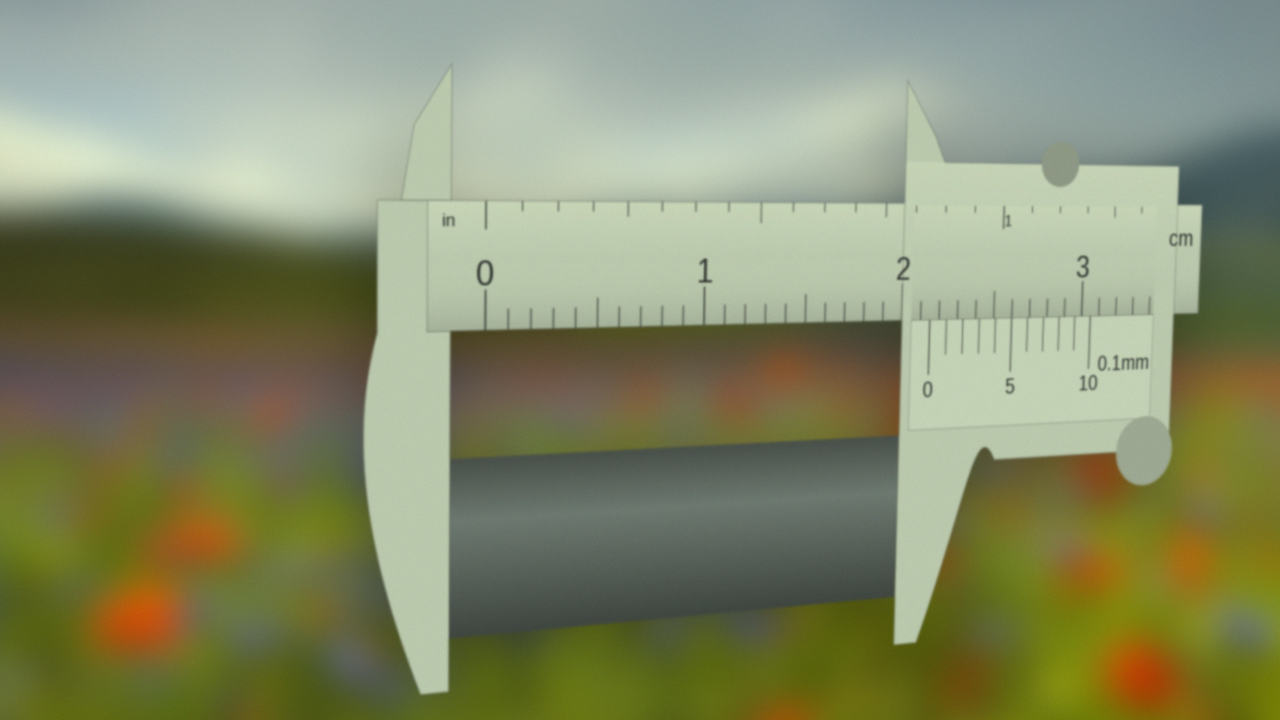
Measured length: 21.5 mm
